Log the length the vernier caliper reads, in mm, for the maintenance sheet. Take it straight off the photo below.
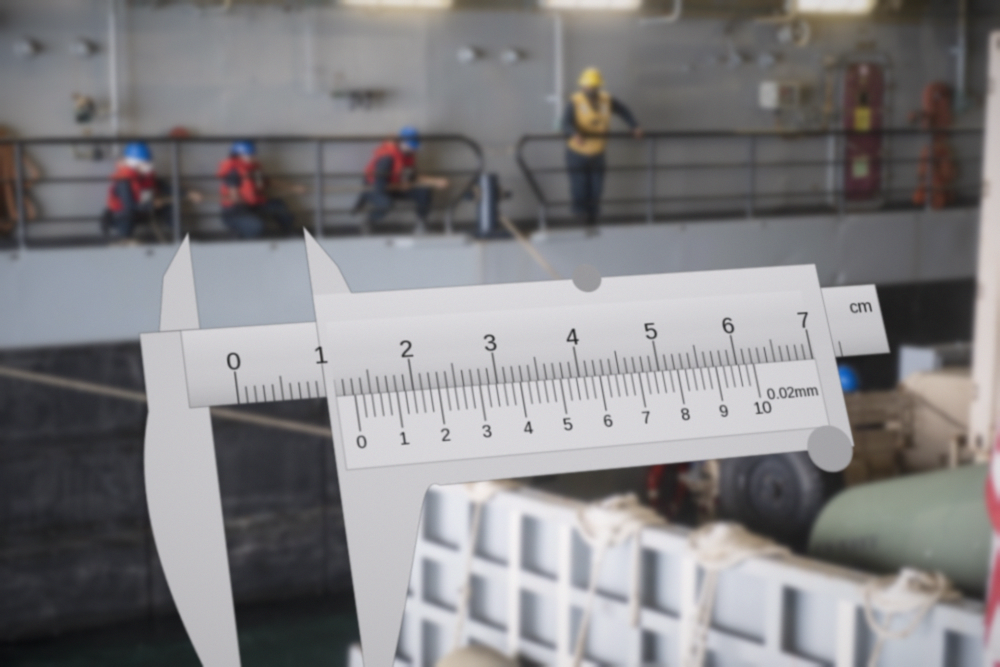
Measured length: 13.2 mm
